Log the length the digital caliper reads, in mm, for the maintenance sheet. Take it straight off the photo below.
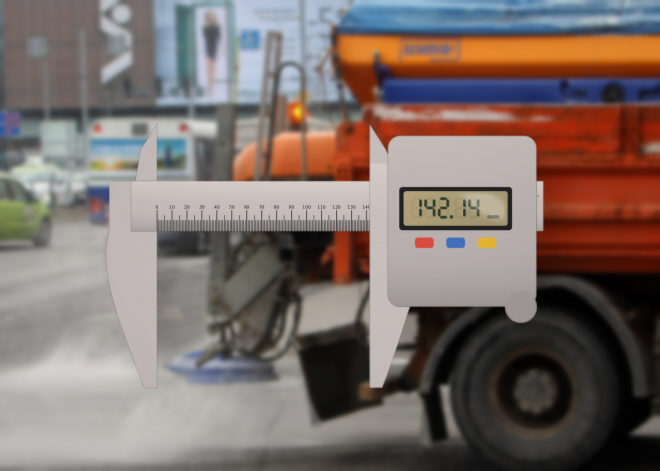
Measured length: 142.14 mm
